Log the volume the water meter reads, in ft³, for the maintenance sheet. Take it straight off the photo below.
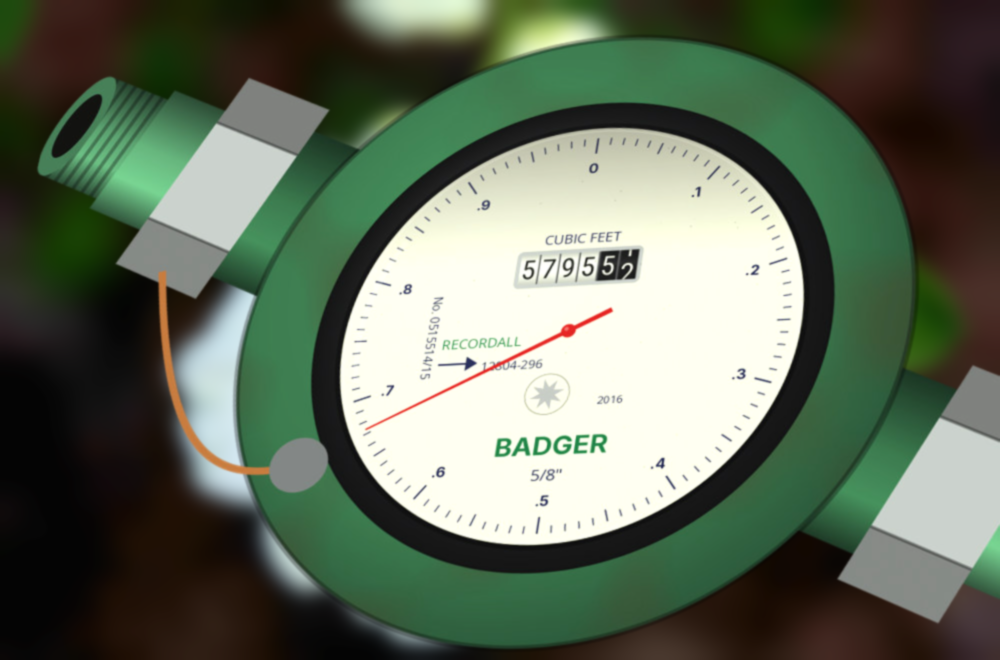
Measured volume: 579551.67 ft³
